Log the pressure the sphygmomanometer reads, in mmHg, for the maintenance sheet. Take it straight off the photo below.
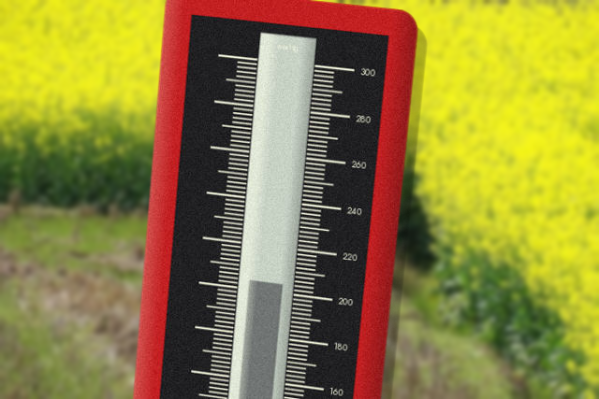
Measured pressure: 204 mmHg
